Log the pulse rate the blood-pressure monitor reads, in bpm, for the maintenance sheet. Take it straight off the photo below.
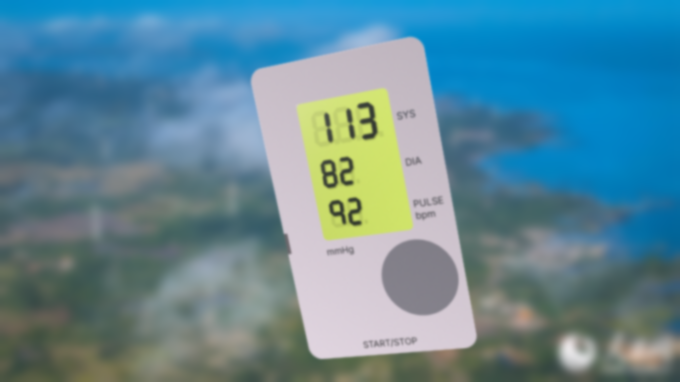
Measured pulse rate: 92 bpm
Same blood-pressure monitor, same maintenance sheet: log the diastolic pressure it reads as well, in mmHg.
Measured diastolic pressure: 82 mmHg
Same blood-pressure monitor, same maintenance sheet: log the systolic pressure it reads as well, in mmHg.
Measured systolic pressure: 113 mmHg
